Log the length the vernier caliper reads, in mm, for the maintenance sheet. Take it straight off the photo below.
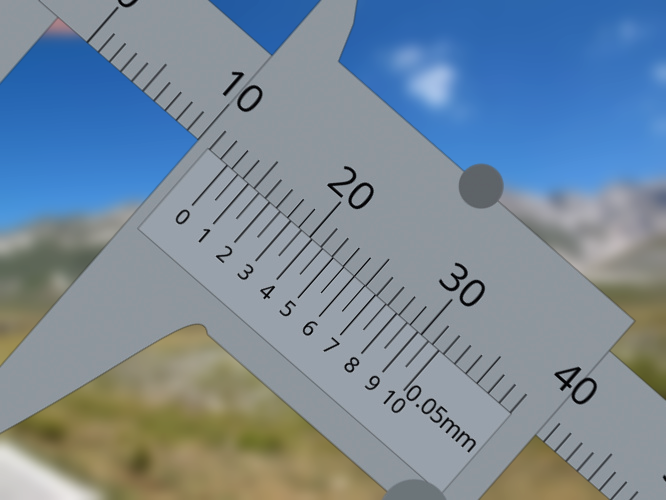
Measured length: 12.6 mm
